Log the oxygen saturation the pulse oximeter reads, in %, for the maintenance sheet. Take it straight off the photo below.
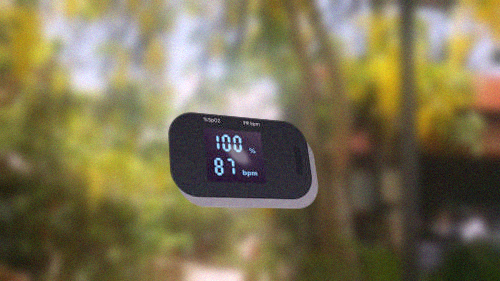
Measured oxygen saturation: 100 %
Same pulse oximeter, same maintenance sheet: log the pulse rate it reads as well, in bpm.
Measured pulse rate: 87 bpm
